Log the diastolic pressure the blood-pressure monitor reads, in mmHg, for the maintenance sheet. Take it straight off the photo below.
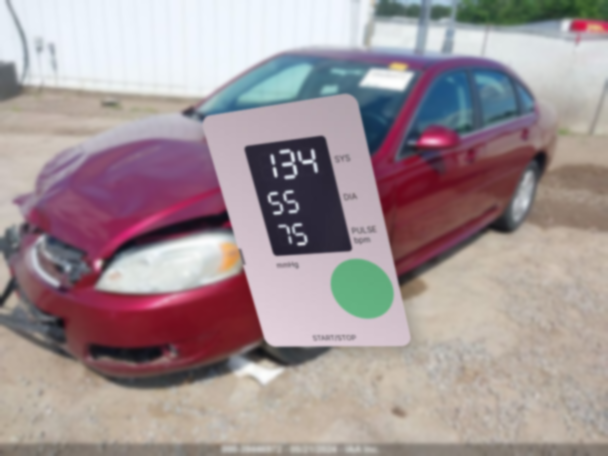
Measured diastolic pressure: 55 mmHg
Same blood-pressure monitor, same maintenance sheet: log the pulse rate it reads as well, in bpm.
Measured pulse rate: 75 bpm
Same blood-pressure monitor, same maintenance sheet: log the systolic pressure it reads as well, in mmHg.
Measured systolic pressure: 134 mmHg
